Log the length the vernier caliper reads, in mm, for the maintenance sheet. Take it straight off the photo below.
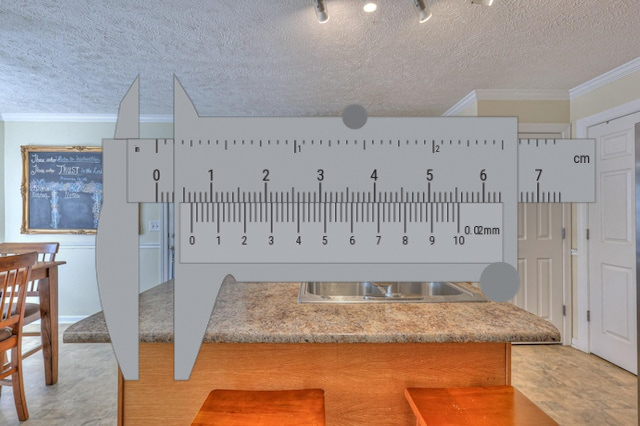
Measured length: 6.4 mm
